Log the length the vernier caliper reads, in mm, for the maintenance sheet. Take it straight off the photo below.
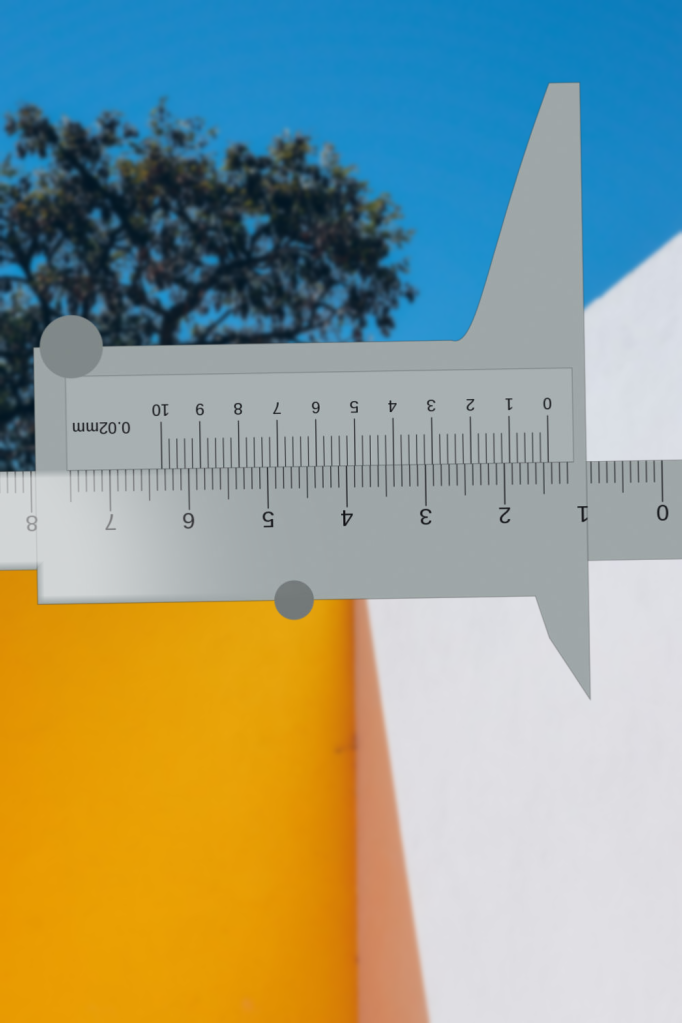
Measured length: 14.4 mm
